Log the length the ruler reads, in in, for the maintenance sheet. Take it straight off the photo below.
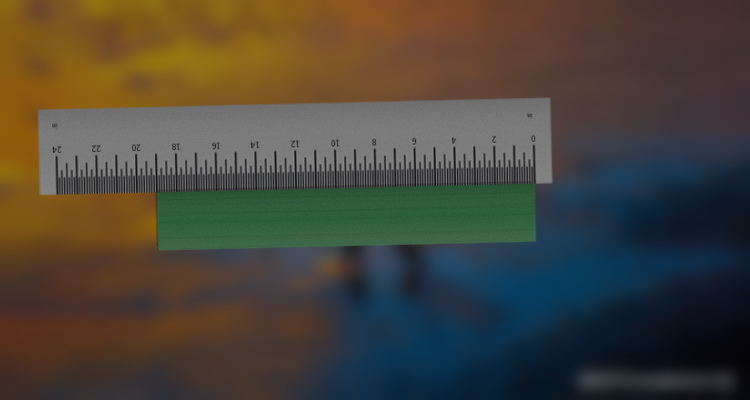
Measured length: 19 in
